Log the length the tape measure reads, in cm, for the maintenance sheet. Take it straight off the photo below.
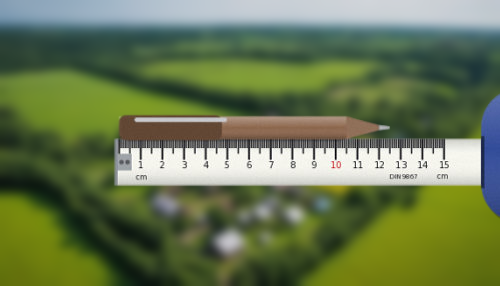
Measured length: 12.5 cm
